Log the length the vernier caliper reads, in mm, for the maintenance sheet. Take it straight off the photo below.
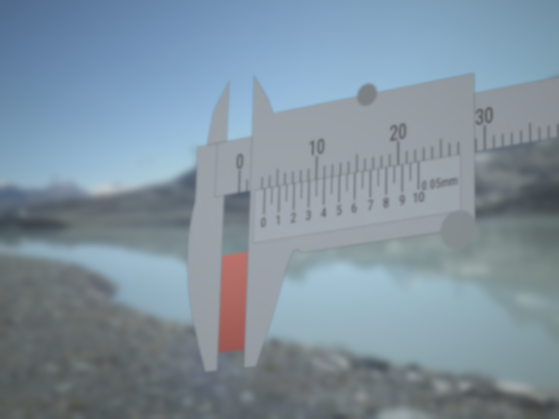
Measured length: 3.4 mm
